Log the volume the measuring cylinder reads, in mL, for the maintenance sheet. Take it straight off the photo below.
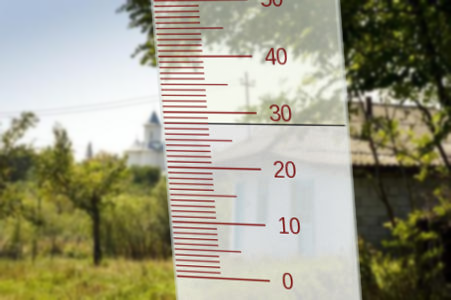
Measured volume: 28 mL
